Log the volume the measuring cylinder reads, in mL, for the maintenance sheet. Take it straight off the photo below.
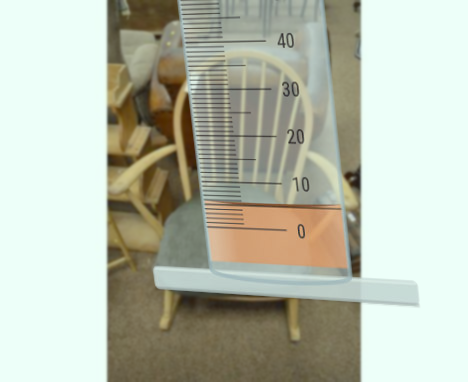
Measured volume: 5 mL
